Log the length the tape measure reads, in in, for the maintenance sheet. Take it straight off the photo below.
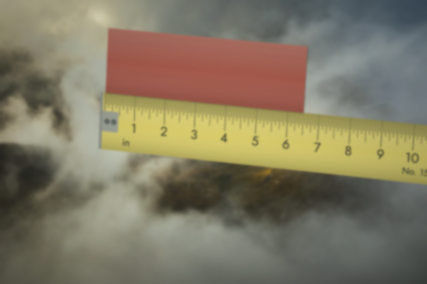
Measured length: 6.5 in
